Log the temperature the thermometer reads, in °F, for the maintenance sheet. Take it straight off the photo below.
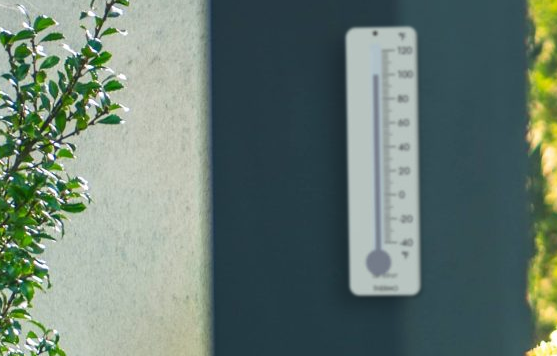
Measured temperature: 100 °F
